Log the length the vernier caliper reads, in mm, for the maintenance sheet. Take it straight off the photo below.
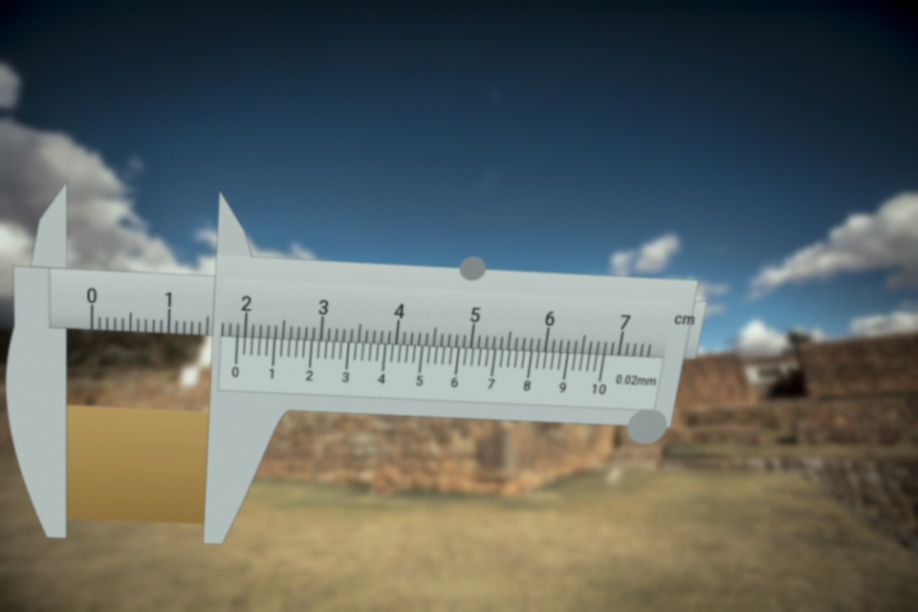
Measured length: 19.0 mm
